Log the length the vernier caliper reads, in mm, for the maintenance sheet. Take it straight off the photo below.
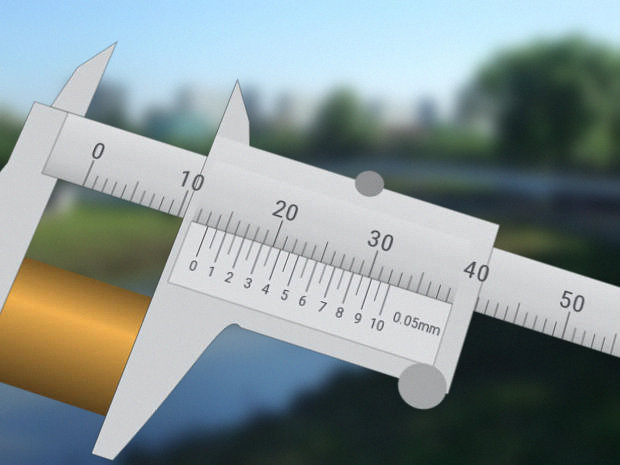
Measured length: 13.2 mm
